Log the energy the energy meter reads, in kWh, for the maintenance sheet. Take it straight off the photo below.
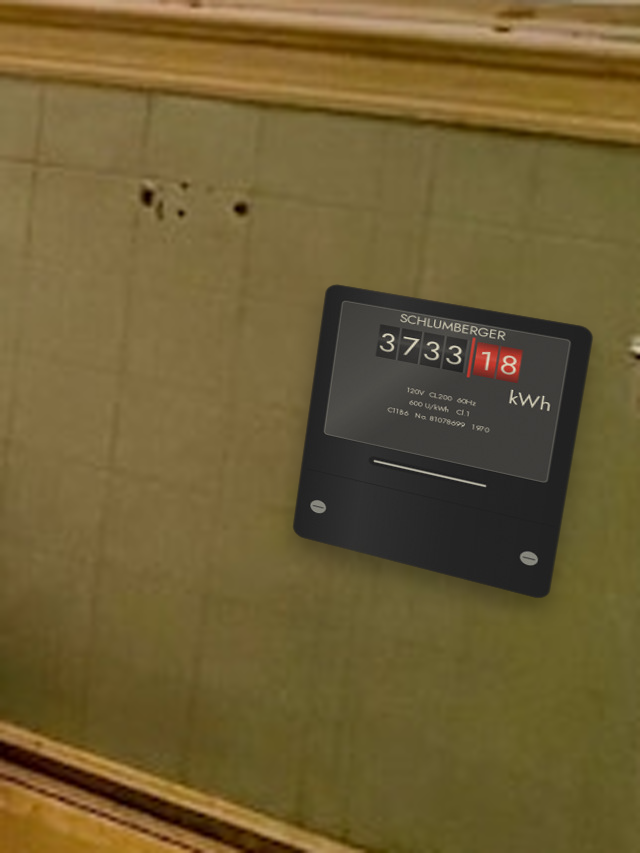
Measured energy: 3733.18 kWh
